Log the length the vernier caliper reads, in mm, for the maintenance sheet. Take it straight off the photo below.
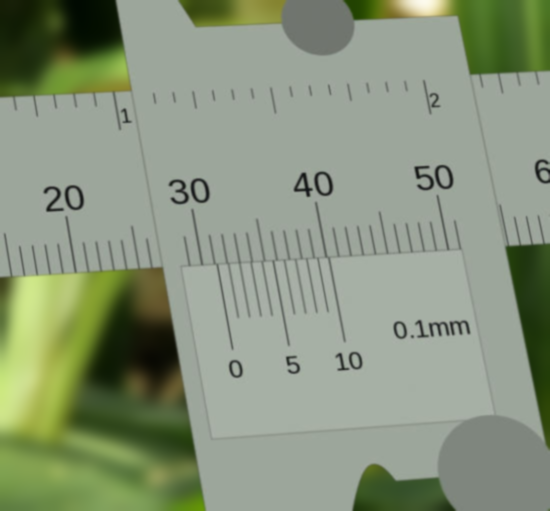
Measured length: 31.2 mm
